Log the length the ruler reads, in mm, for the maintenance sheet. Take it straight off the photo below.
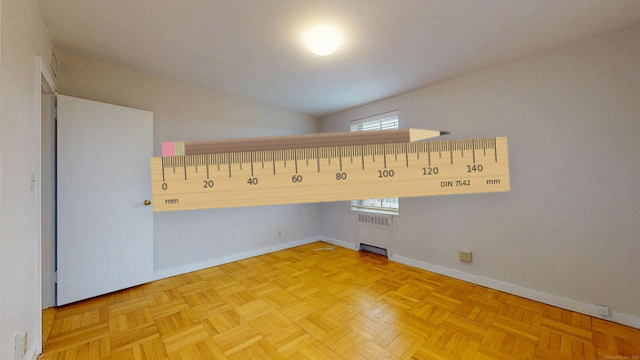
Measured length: 130 mm
